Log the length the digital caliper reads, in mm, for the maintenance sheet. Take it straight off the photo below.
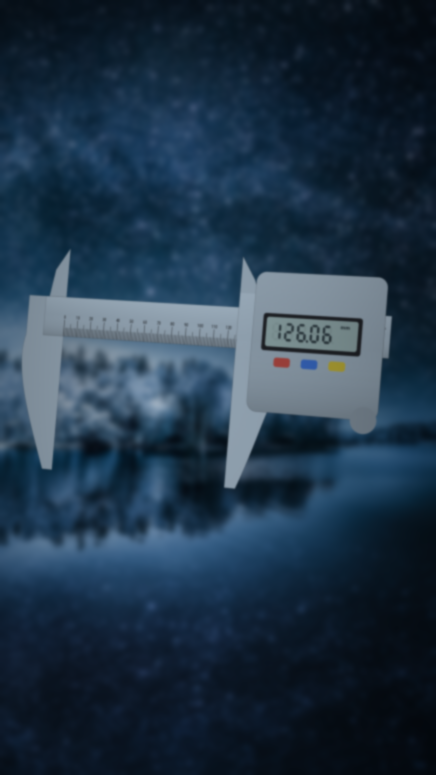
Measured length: 126.06 mm
